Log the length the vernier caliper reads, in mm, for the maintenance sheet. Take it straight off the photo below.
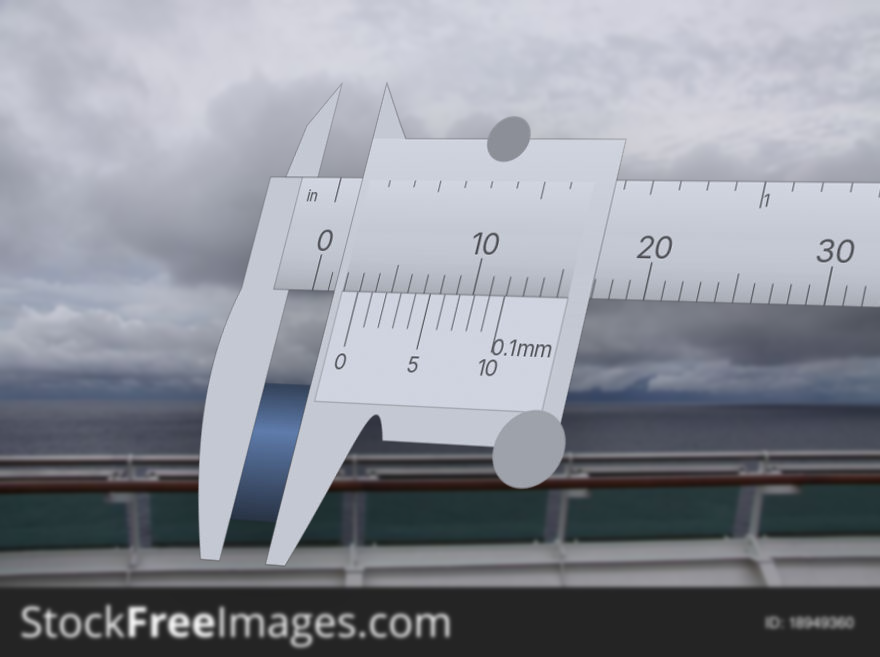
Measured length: 2.9 mm
